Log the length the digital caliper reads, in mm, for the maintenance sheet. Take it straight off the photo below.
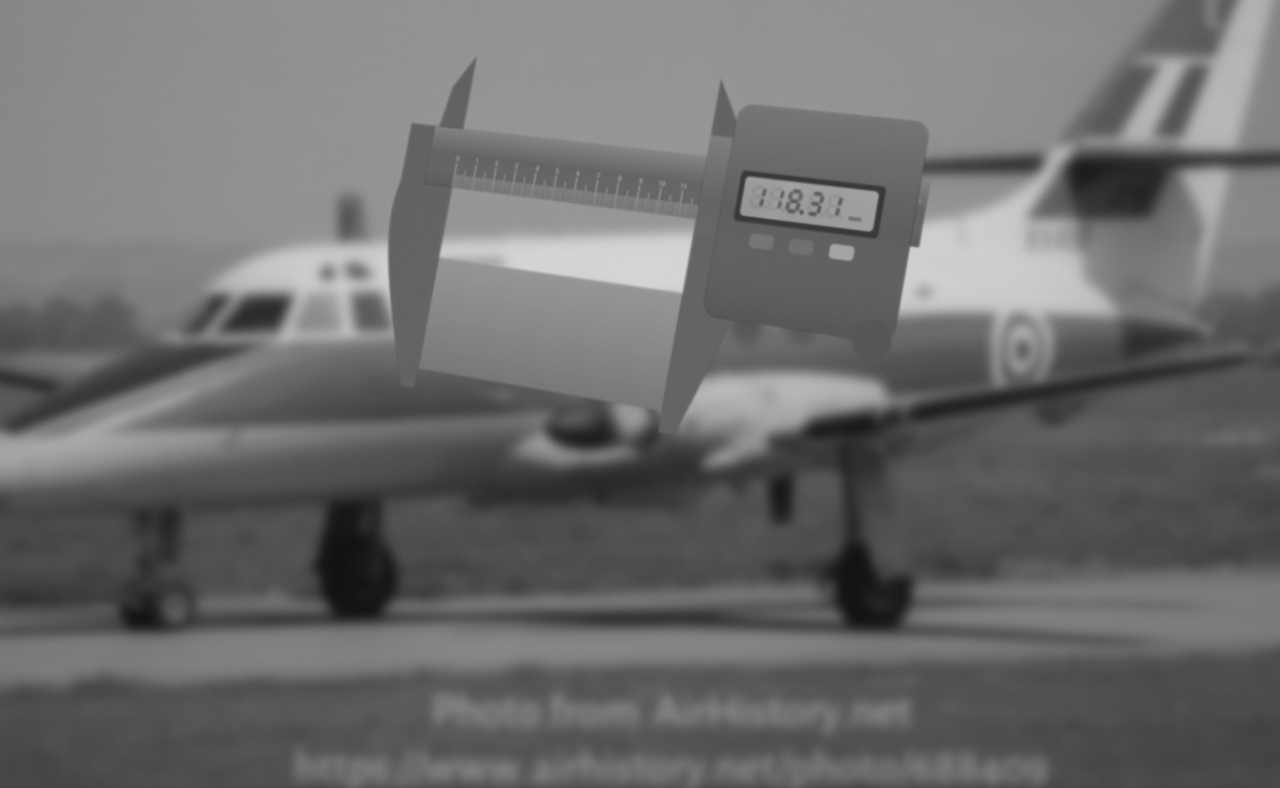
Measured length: 118.31 mm
